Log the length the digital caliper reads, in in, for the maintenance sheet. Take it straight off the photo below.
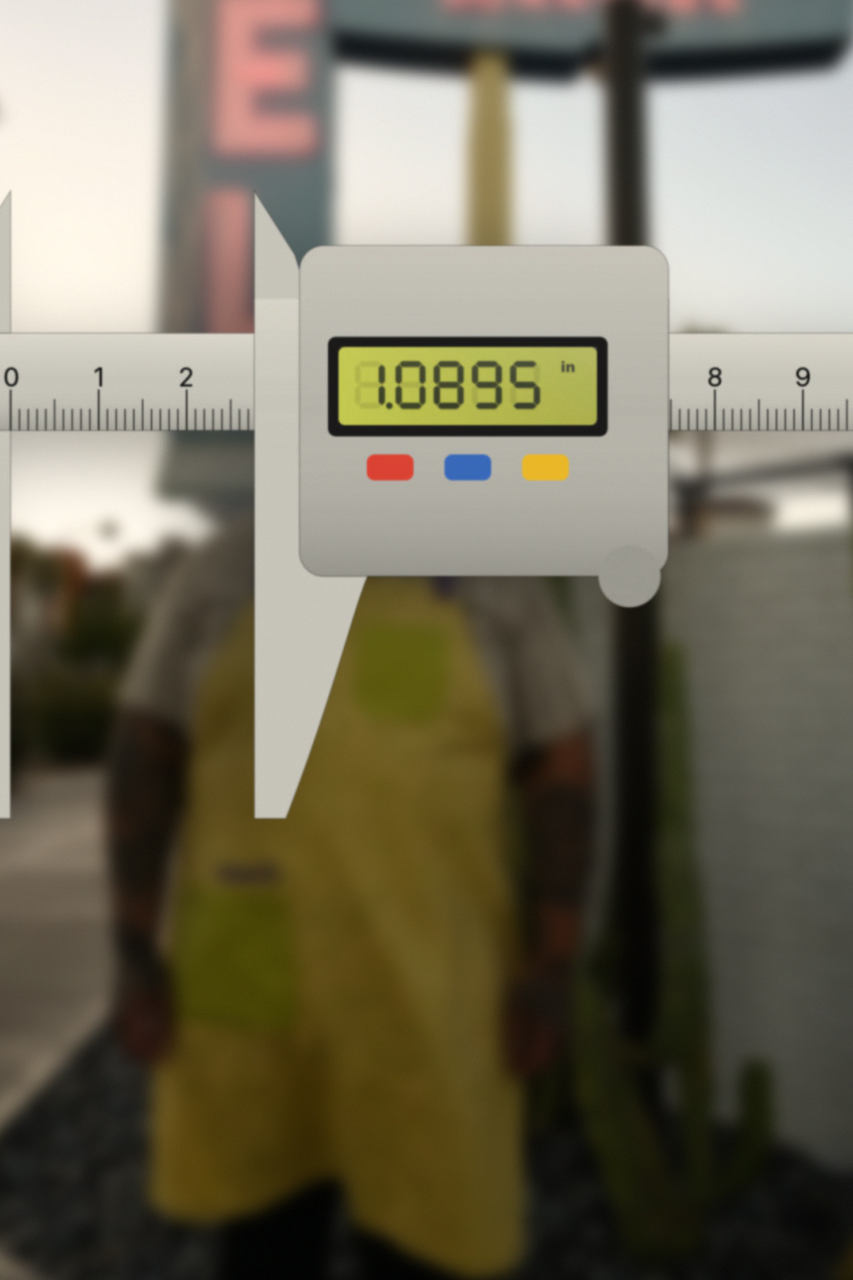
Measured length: 1.0895 in
